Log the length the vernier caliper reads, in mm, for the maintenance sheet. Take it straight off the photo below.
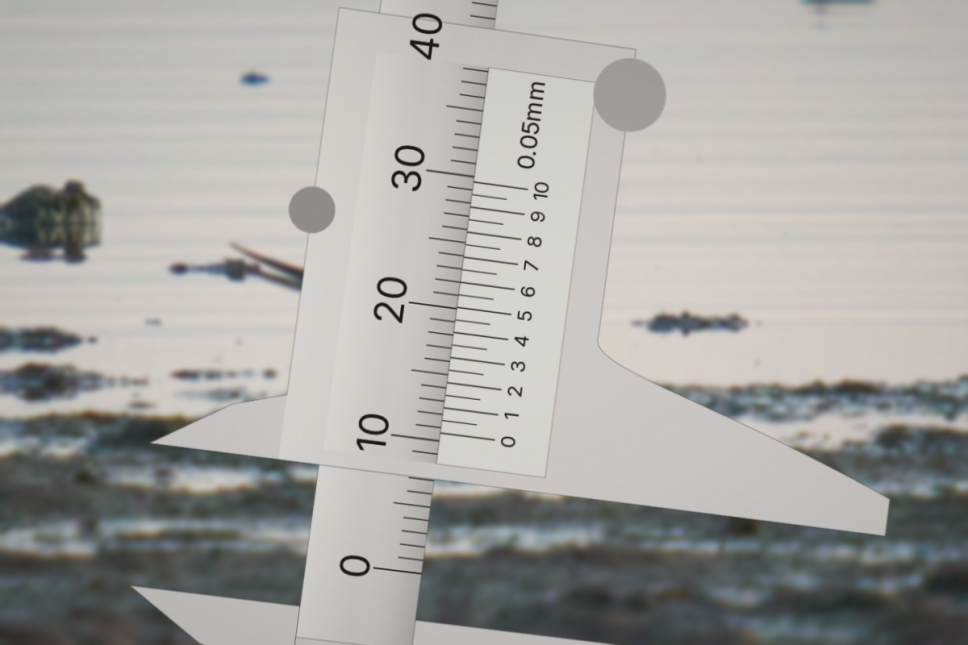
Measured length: 10.6 mm
